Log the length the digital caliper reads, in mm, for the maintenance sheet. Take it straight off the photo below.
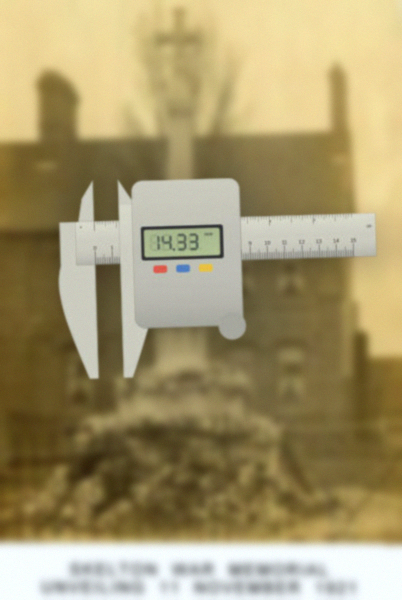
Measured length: 14.33 mm
